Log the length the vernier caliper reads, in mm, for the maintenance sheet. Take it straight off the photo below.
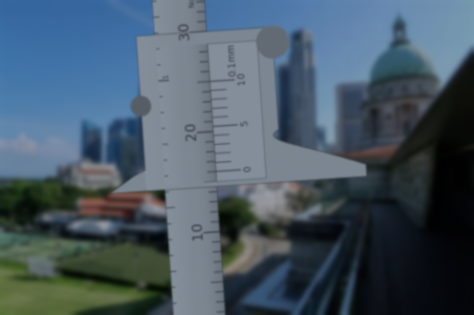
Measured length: 16.0 mm
